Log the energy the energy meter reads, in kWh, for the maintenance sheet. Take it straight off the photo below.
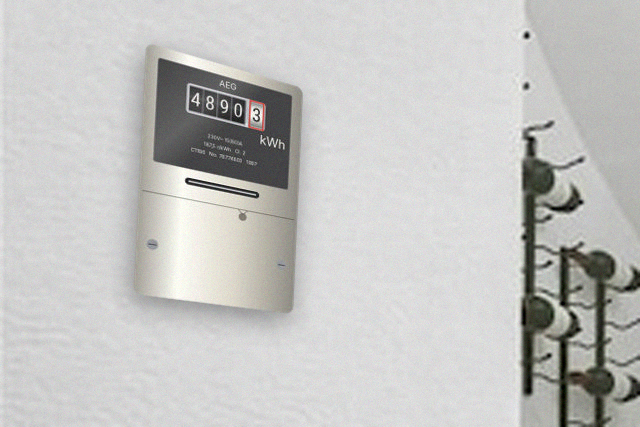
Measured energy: 4890.3 kWh
